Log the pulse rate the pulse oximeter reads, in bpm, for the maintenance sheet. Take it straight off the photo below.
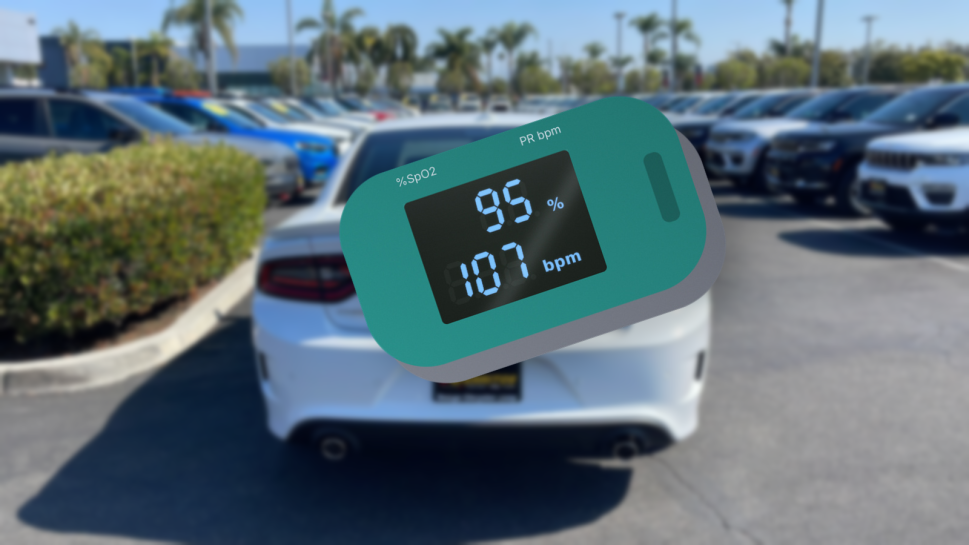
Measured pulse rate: 107 bpm
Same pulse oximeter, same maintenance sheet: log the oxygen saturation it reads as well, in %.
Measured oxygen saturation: 95 %
